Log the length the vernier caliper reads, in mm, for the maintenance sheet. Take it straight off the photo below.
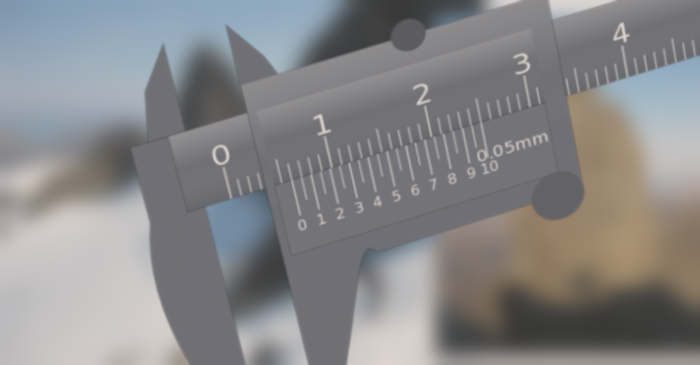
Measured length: 6.0 mm
